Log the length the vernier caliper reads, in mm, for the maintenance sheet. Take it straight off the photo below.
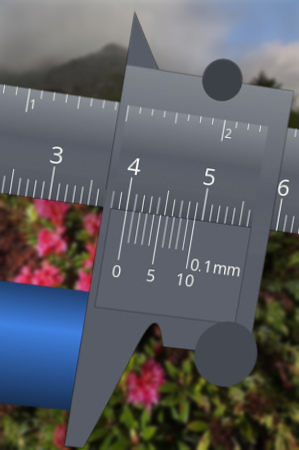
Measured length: 40.0 mm
